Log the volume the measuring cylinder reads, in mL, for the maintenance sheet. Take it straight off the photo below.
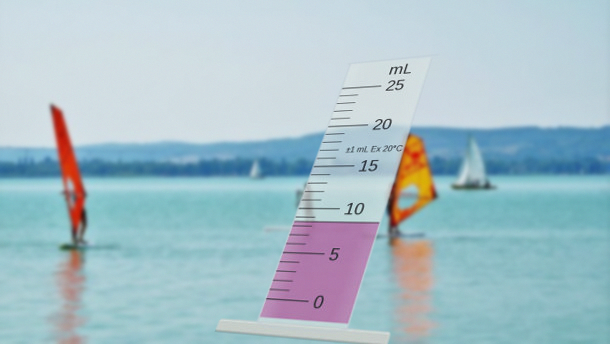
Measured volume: 8.5 mL
